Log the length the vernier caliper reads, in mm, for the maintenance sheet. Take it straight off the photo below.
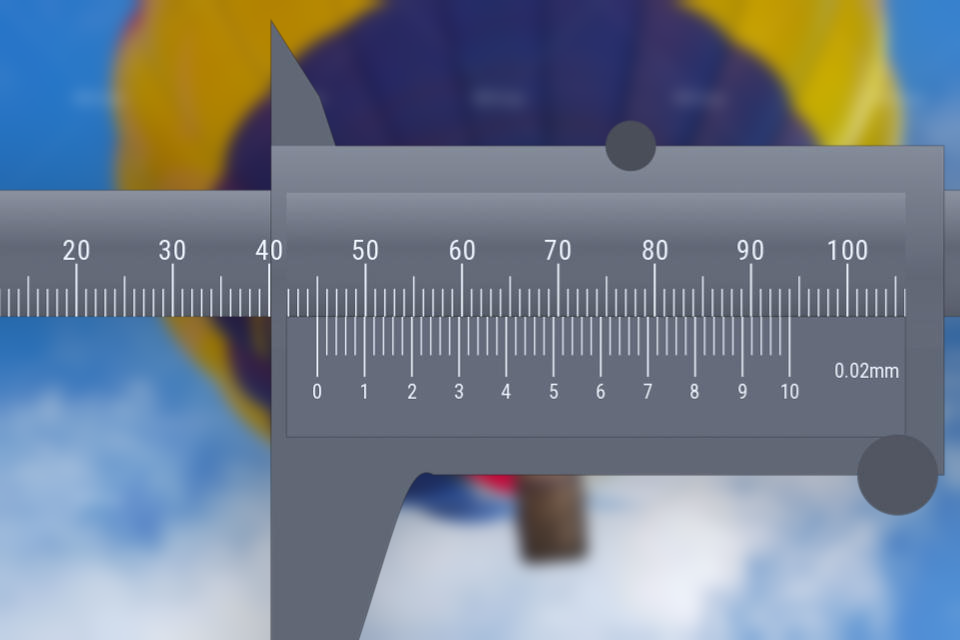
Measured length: 45.0 mm
